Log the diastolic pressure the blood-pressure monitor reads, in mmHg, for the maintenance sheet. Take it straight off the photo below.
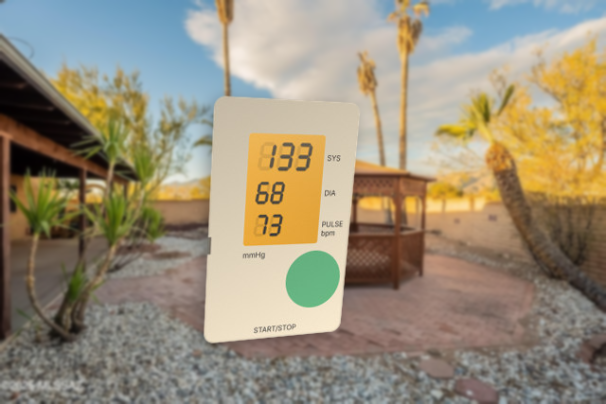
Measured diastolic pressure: 68 mmHg
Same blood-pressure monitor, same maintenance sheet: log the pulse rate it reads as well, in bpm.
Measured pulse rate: 73 bpm
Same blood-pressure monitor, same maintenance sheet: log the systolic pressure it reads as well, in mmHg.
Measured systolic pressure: 133 mmHg
